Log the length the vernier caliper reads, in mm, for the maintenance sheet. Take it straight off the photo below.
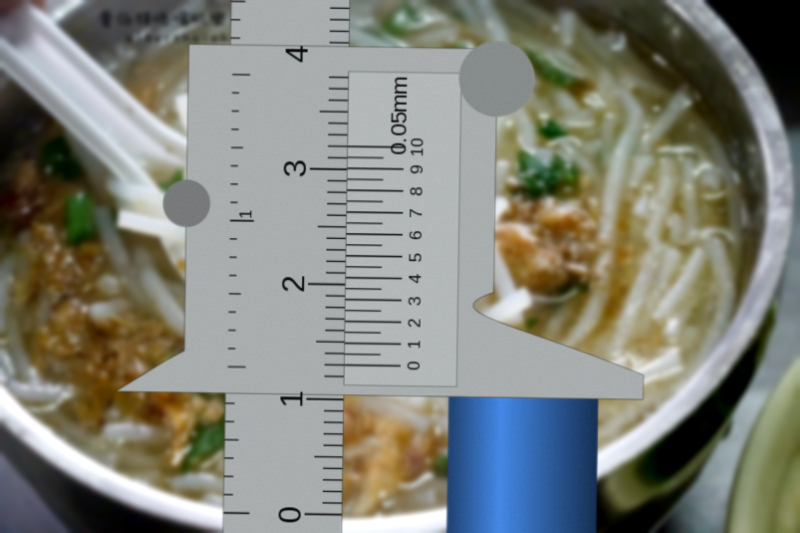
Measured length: 13.0 mm
